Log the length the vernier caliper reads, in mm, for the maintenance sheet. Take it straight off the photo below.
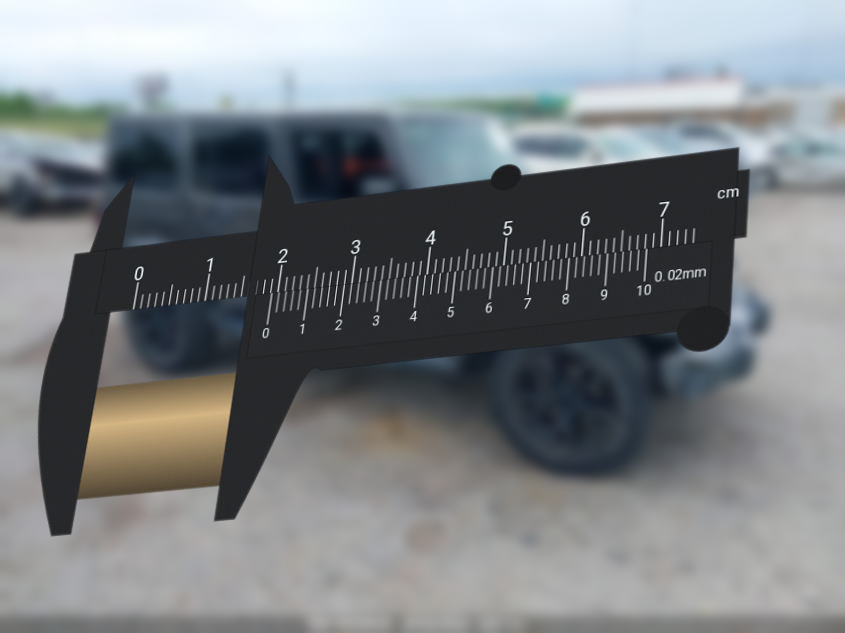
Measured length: 19.2 mm
